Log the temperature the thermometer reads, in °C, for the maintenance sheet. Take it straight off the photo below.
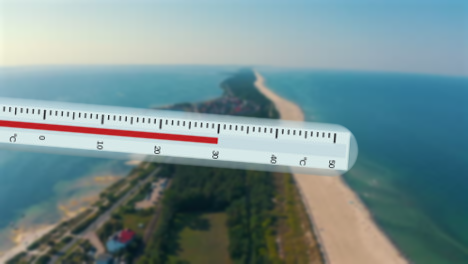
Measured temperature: 30 °C
